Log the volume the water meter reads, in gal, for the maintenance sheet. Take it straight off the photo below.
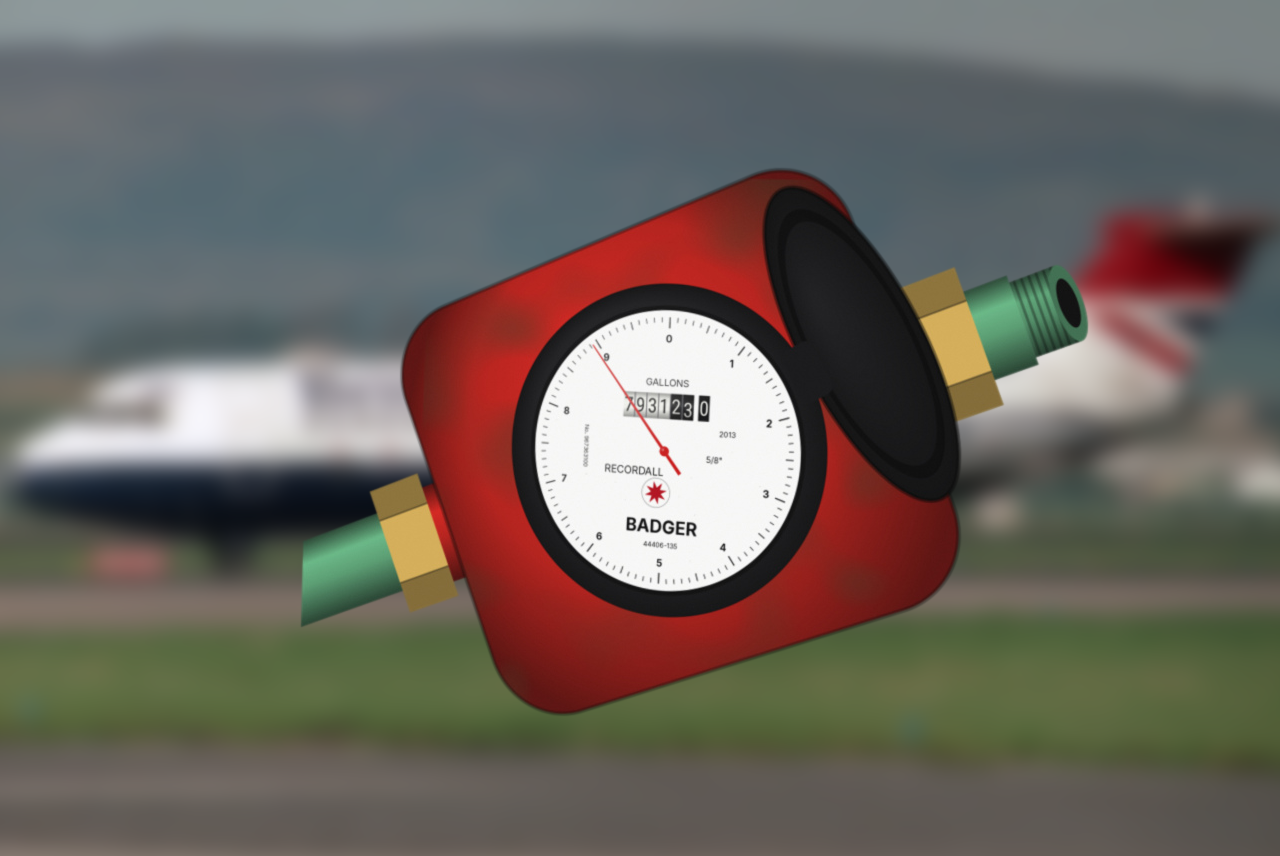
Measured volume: 7931228.9 gal
